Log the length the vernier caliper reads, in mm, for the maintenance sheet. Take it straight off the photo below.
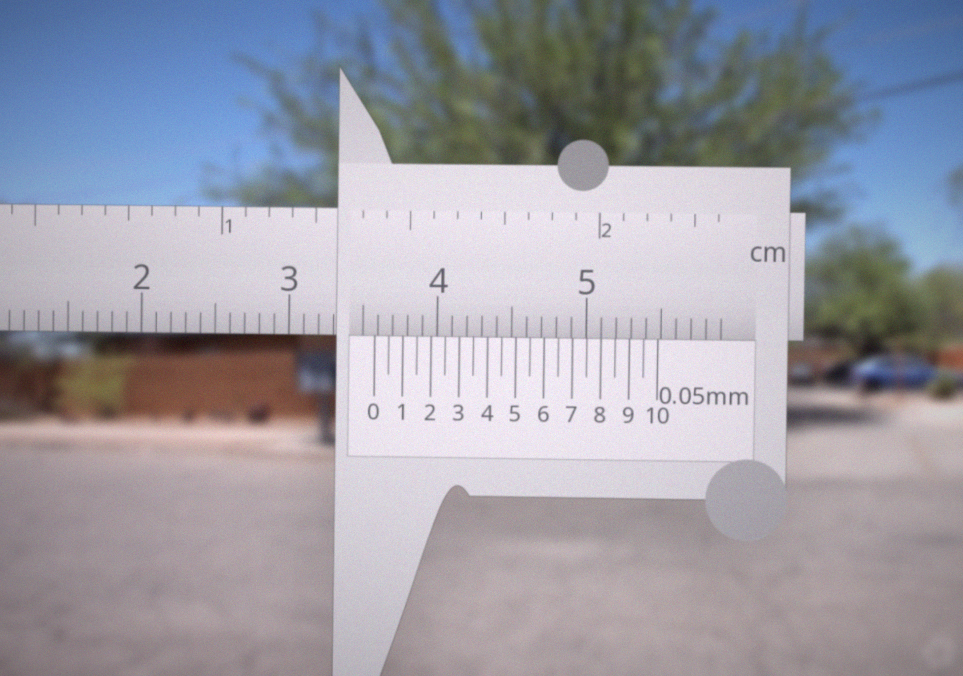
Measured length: 35.8 mm
